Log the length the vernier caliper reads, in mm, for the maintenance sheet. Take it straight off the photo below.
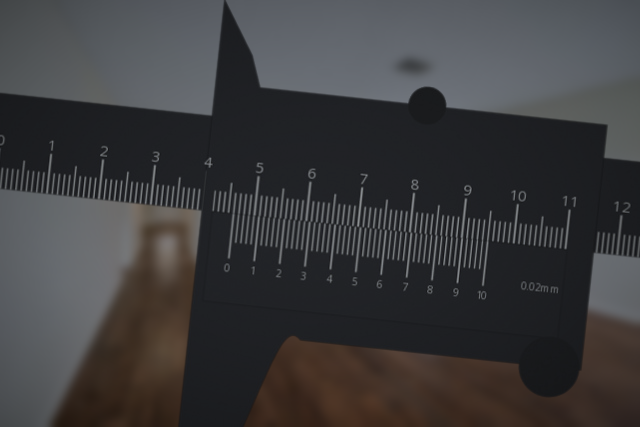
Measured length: 46.0 mm
